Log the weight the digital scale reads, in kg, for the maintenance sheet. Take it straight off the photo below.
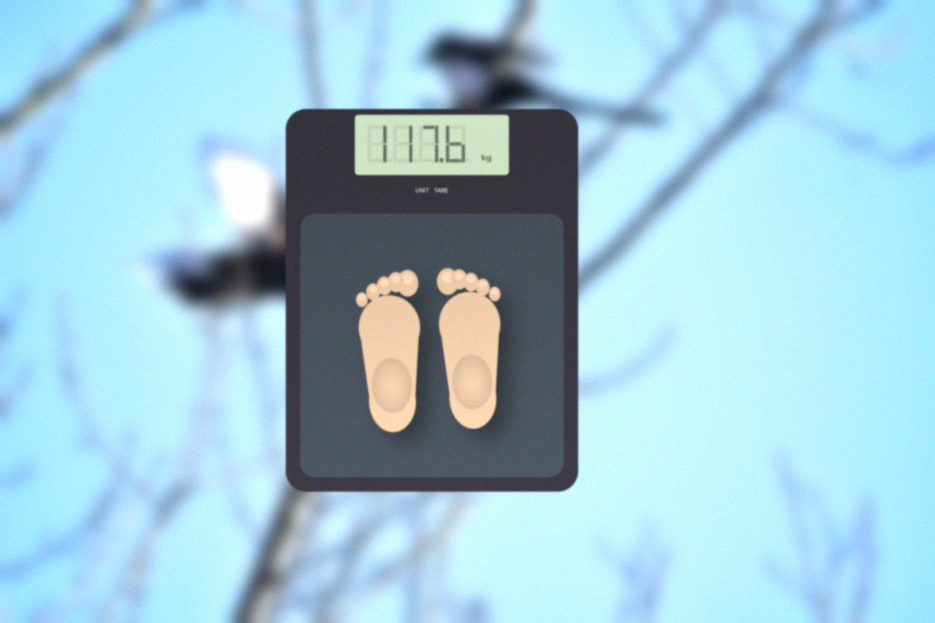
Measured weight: 117.6 kg
